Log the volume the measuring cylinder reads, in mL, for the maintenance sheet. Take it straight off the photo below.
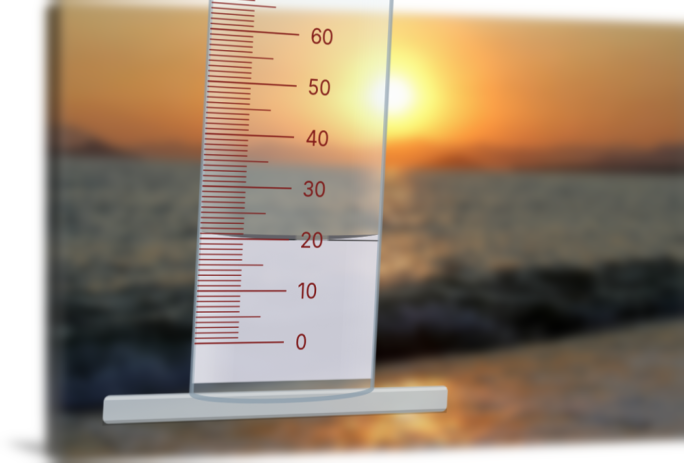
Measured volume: 20 mL
